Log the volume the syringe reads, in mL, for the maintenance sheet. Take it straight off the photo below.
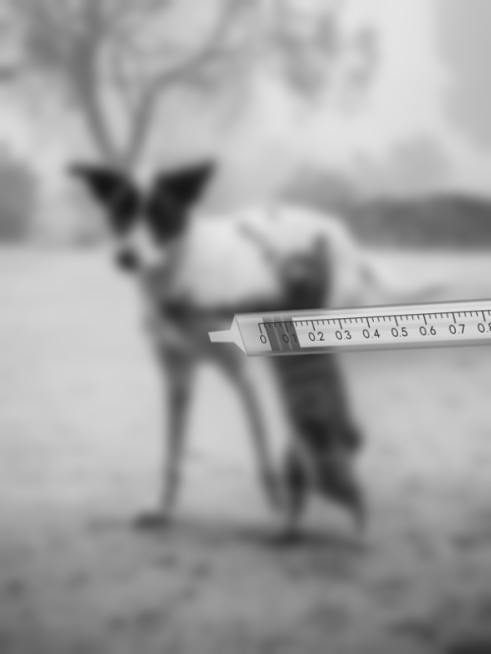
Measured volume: 0.02 mL
